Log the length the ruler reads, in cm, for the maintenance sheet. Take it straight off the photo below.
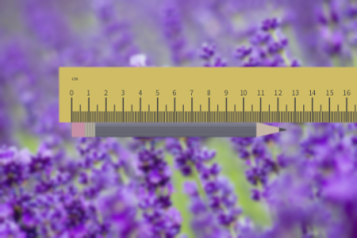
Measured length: 12.5 cm
